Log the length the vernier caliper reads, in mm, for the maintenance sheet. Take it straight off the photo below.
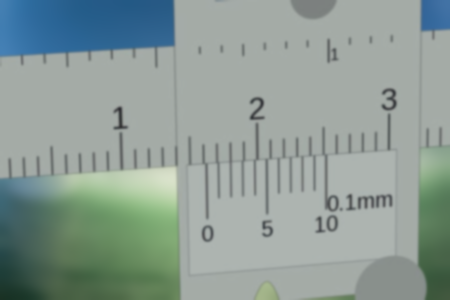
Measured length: 16.2 mm
